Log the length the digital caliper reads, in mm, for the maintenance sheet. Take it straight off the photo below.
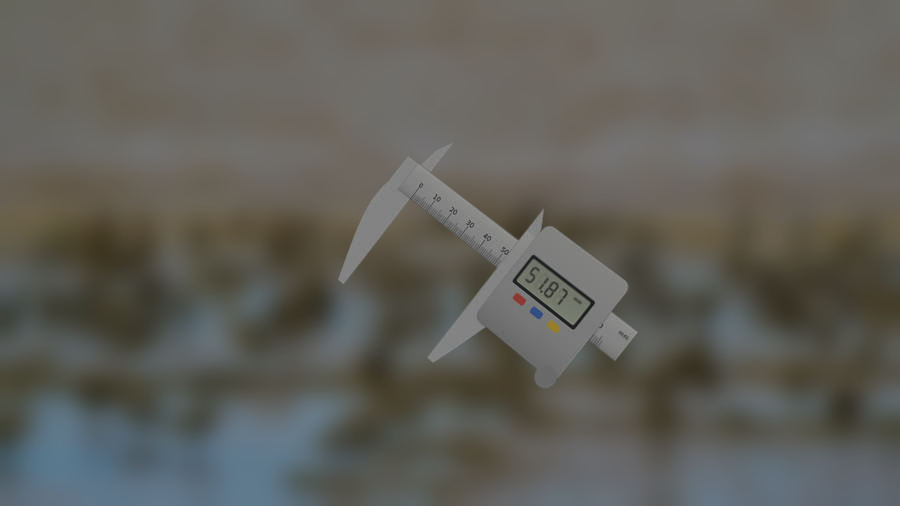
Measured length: 51.87 mm
